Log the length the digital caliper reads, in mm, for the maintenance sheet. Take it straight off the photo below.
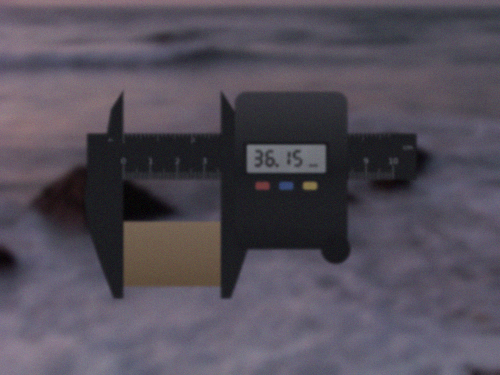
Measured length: 36.15 mm
